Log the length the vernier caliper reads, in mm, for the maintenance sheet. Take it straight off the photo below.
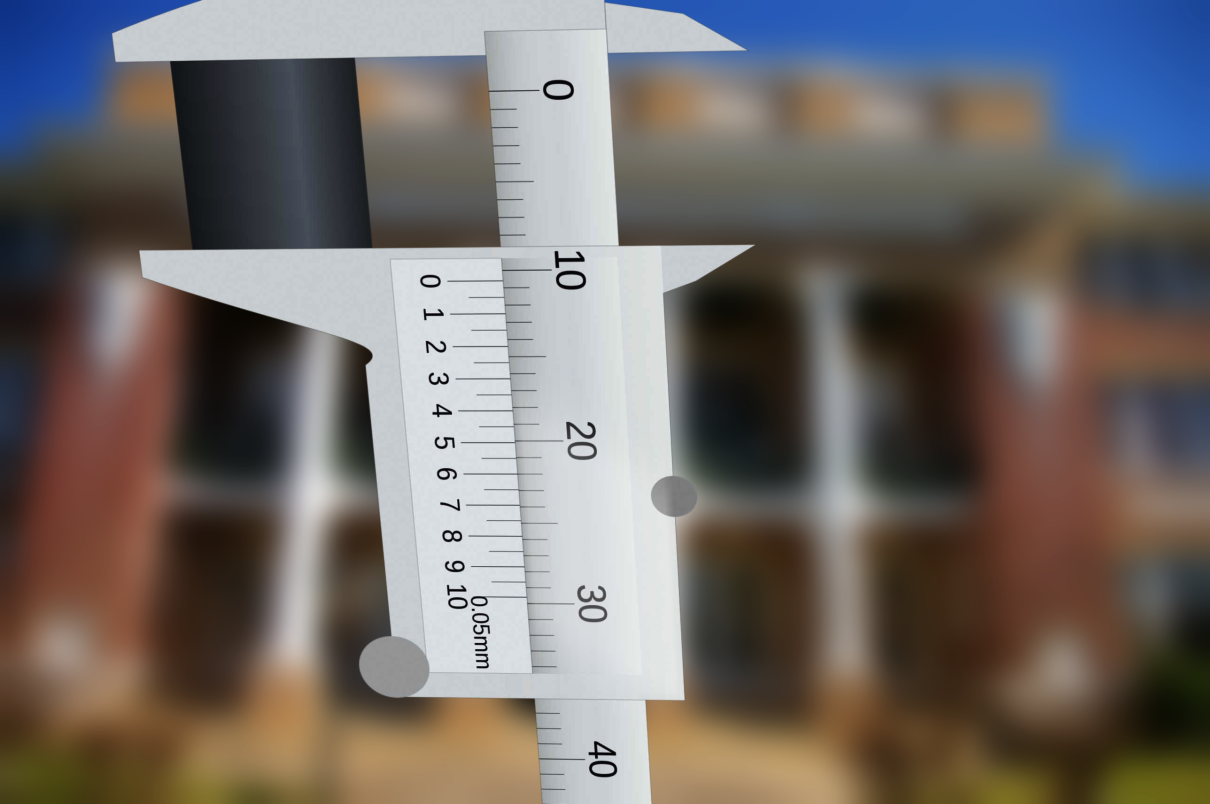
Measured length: 10.6 mm
